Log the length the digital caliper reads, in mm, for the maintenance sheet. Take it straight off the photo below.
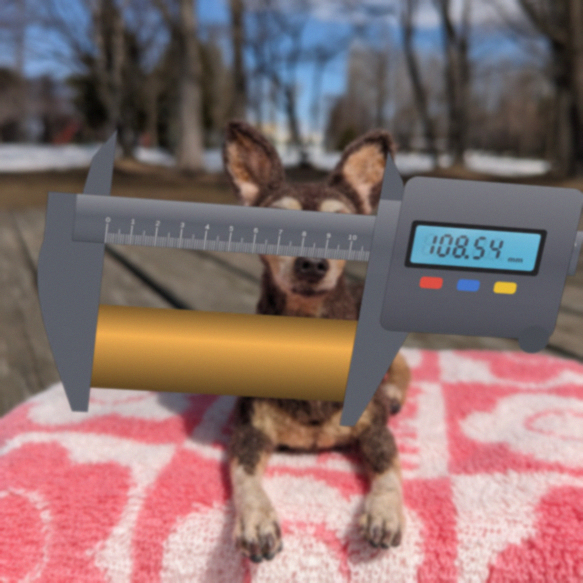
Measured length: 108.54 mm
